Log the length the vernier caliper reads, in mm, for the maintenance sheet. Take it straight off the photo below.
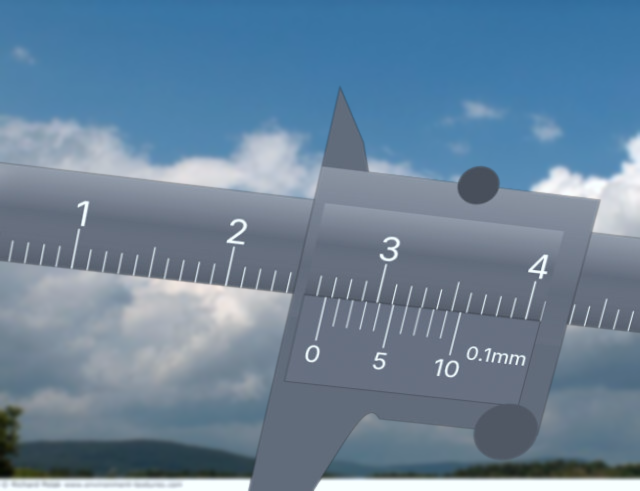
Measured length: 26.6 mm
